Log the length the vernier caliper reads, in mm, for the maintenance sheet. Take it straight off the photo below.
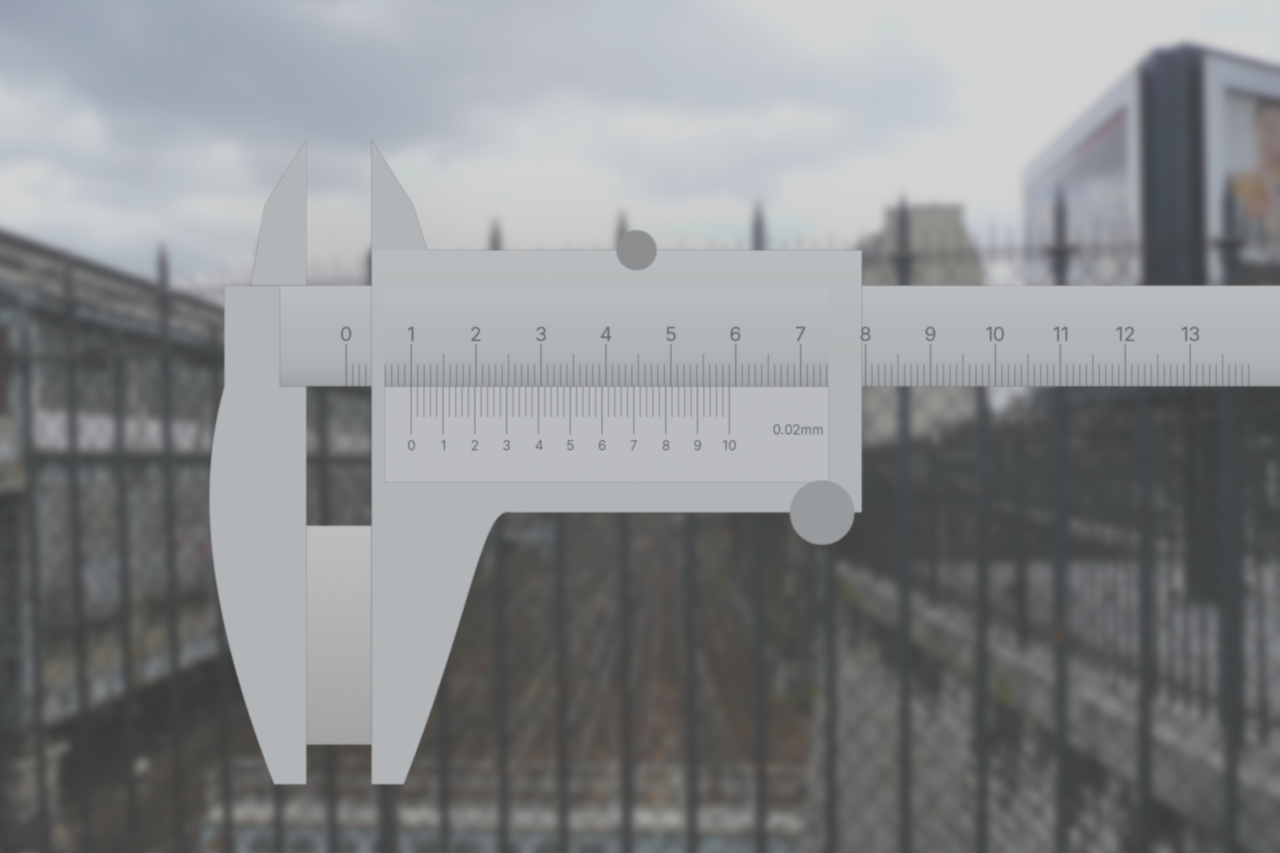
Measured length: 10.0 mm
